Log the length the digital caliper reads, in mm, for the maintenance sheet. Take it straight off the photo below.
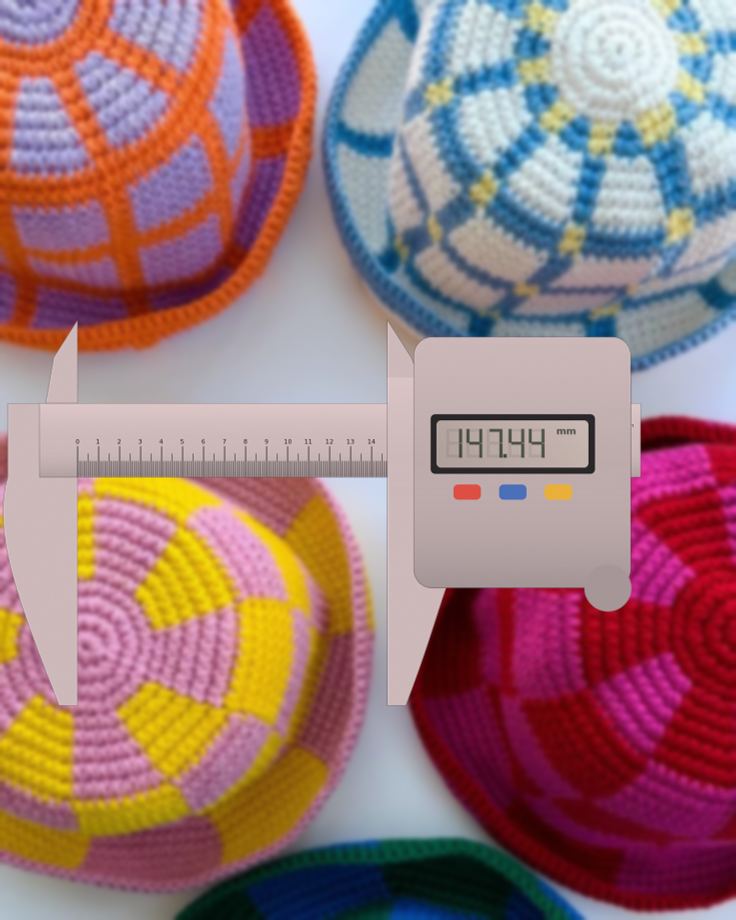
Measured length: 147.44 mm
